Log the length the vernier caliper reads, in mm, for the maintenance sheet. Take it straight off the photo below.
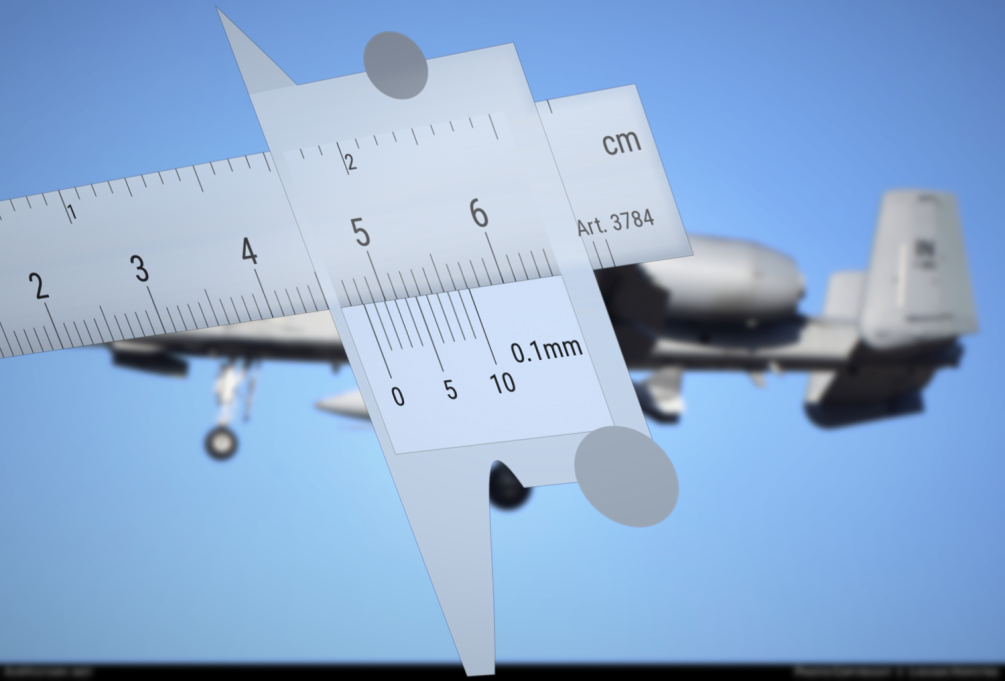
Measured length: 48.1 mm
